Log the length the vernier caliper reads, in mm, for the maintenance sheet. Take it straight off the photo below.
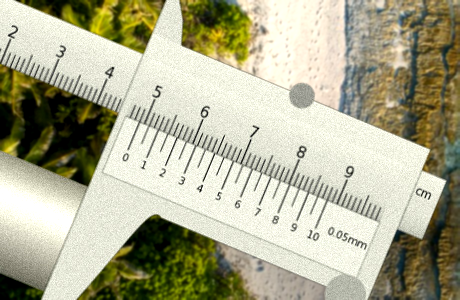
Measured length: 49.0 mm
